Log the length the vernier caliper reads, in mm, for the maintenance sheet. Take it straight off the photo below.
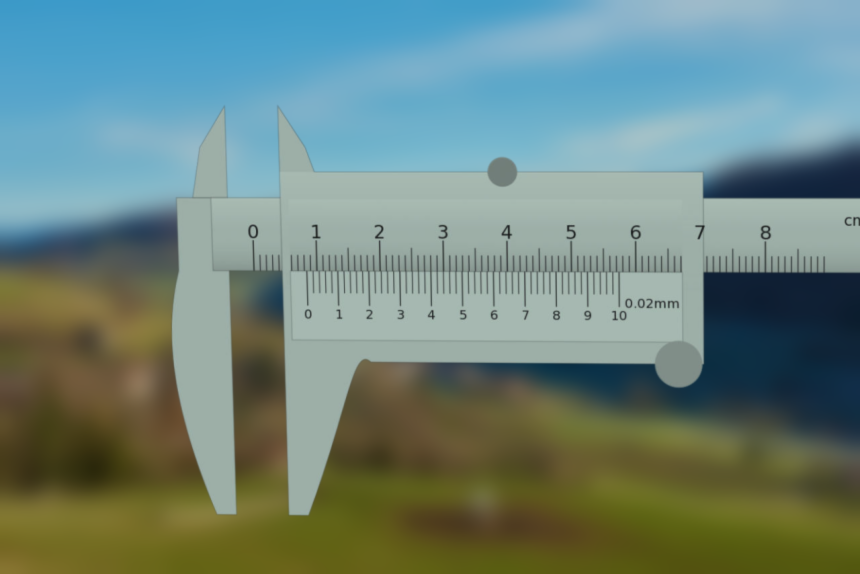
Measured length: 8.4 mm
